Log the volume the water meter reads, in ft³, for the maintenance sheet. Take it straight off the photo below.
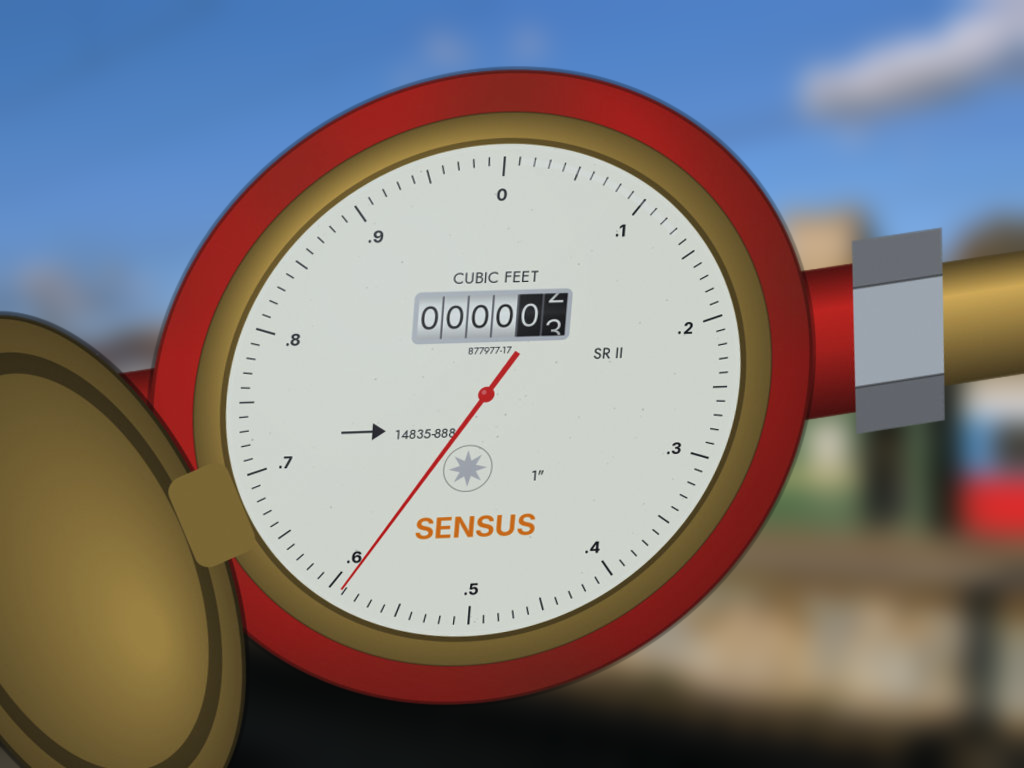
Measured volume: 2.59 ft³
